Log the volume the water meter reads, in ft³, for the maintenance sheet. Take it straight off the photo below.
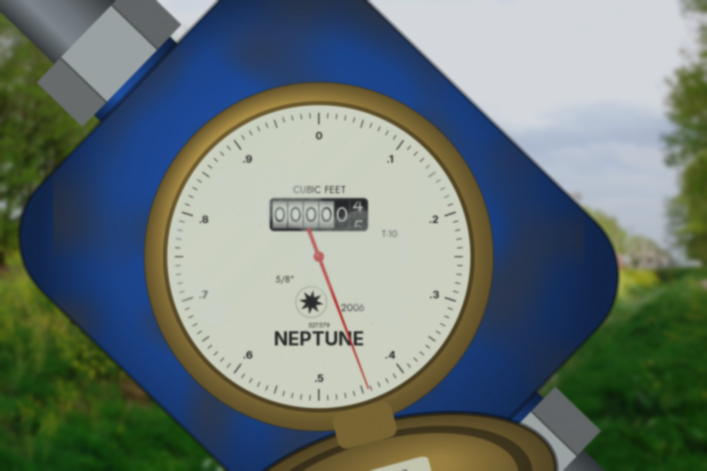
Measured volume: 4.44 ft³
